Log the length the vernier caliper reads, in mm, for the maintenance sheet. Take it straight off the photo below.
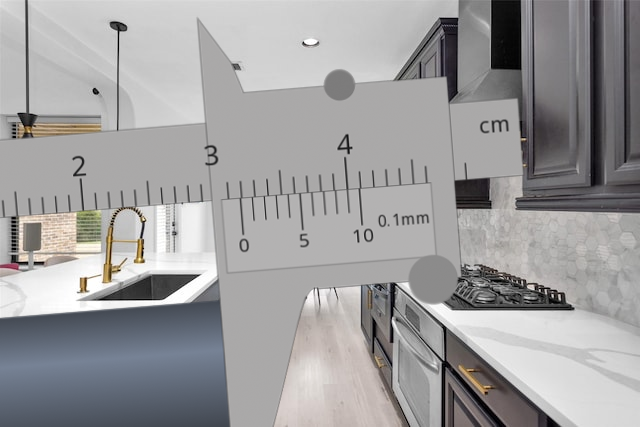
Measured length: 31.9 mm
